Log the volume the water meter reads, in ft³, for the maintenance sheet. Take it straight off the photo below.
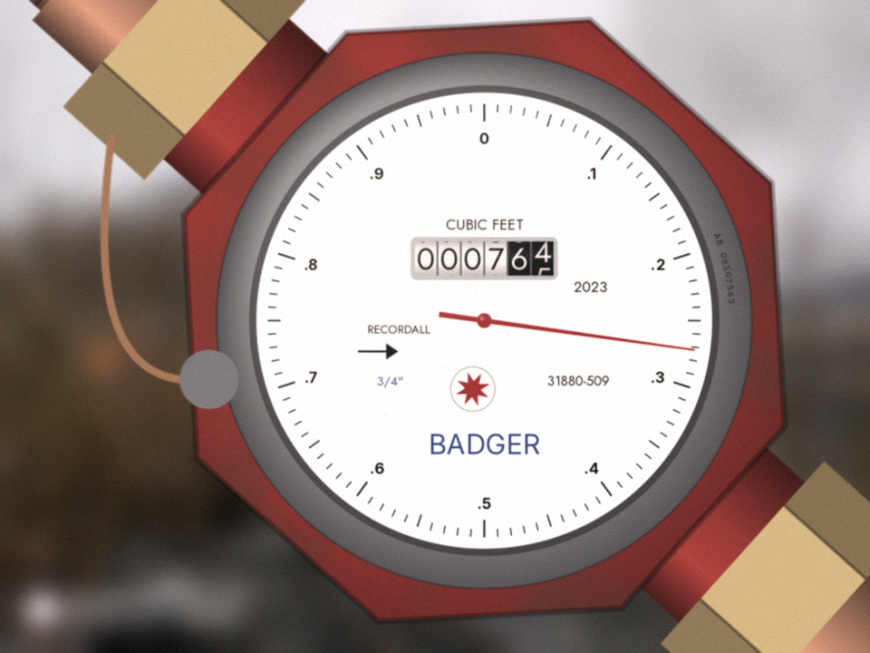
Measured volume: 764.27 ft³
